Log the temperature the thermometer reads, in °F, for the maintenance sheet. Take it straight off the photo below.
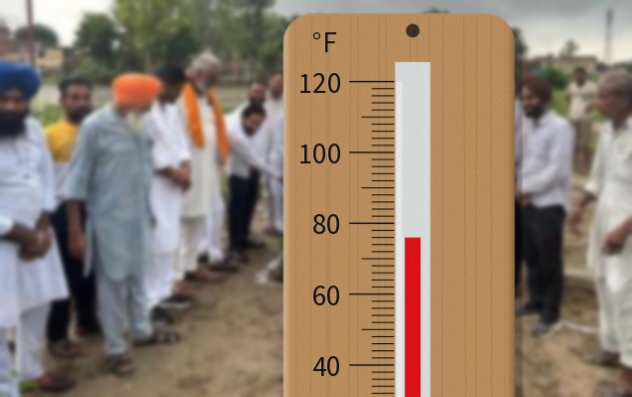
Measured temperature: 76 °F
